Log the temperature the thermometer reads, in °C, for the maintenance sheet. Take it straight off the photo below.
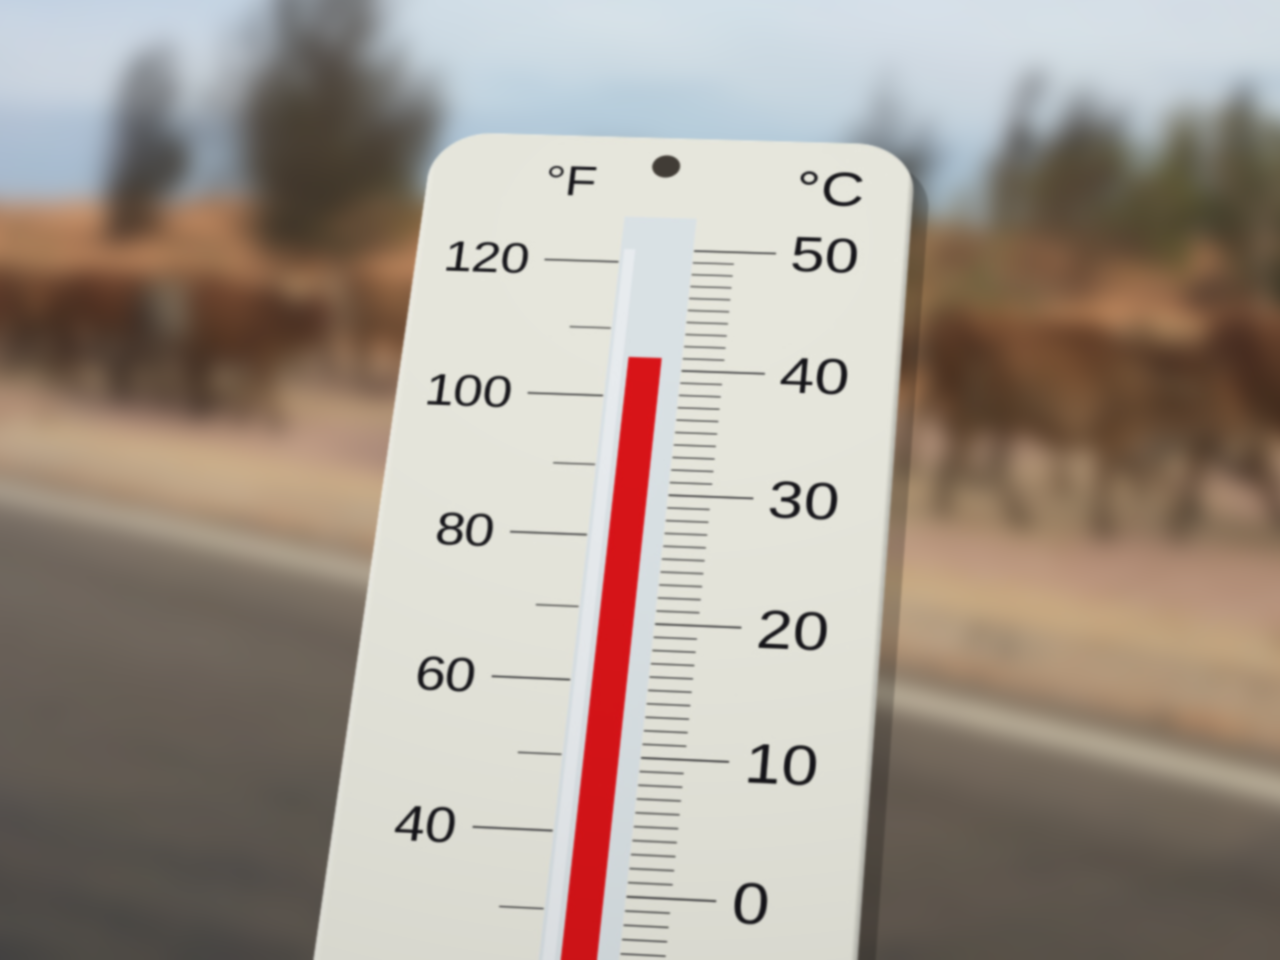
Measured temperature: 41 °C
